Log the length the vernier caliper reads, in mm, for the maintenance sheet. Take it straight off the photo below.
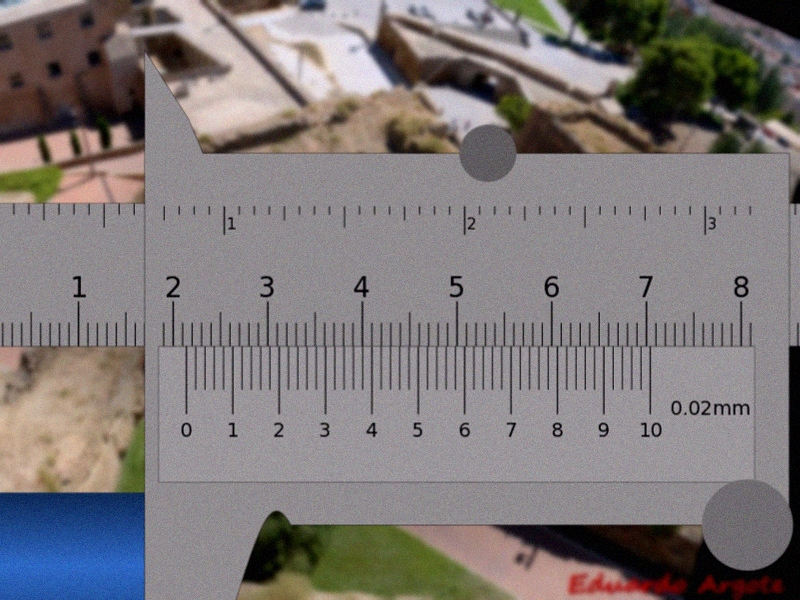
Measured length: 21.4 mm
